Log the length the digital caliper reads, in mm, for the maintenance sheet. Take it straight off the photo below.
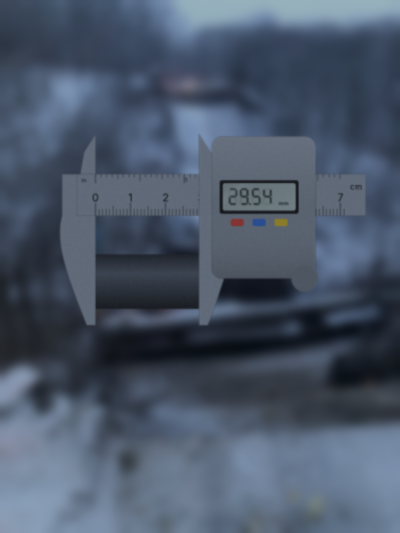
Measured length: 29.54 mm
